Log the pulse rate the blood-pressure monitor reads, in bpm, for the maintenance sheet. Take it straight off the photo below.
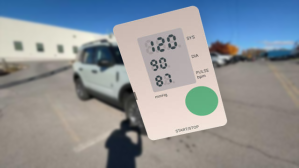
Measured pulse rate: 87 bpm
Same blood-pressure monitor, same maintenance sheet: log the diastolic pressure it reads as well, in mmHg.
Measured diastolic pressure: 90 mmHg
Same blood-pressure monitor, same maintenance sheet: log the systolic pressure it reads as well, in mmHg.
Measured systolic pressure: 120 mmHg
